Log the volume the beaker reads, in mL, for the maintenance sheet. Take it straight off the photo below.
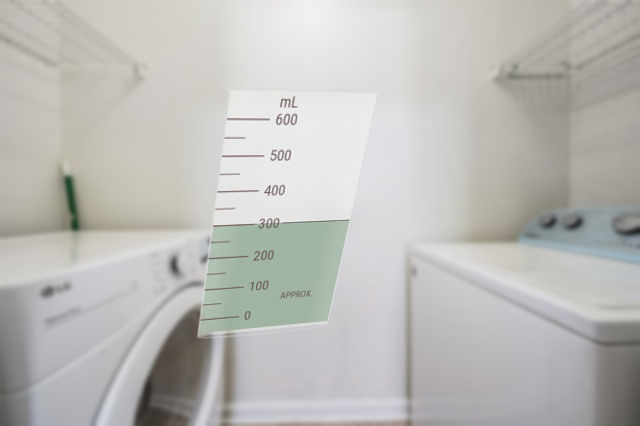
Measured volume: 300 mL
